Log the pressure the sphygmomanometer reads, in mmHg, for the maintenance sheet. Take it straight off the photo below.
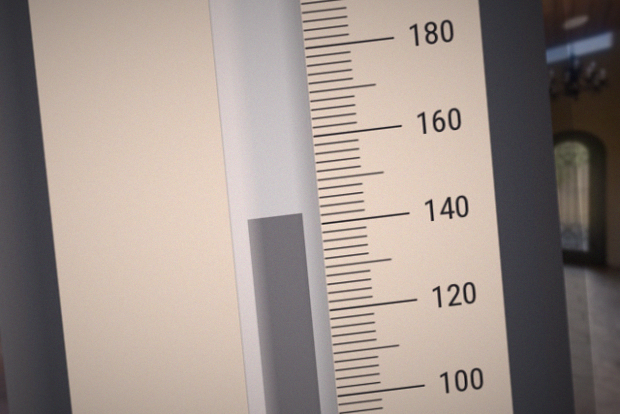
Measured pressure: 143 mmHg
